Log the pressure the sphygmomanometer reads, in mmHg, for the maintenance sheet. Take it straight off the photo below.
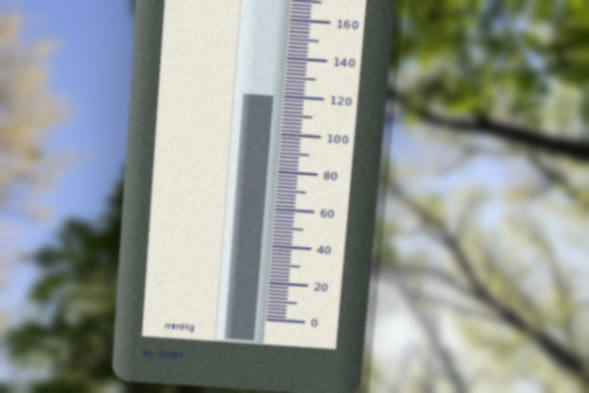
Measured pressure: 120 mmHg
